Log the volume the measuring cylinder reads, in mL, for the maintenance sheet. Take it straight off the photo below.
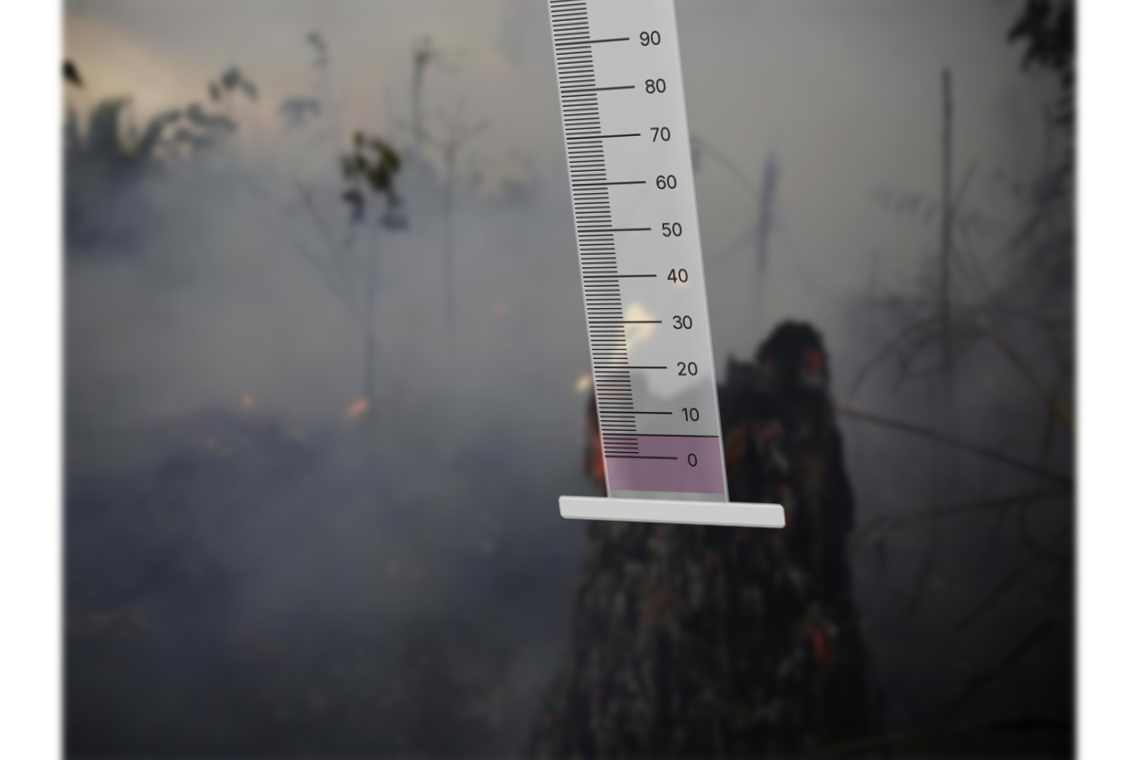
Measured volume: 5 mL
